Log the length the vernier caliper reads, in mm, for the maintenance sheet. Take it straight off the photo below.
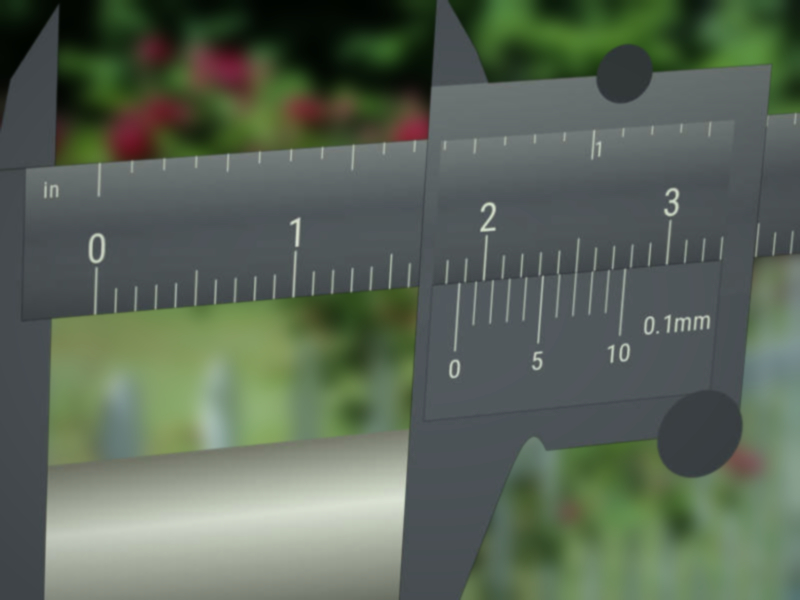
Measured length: 18.7 mm
